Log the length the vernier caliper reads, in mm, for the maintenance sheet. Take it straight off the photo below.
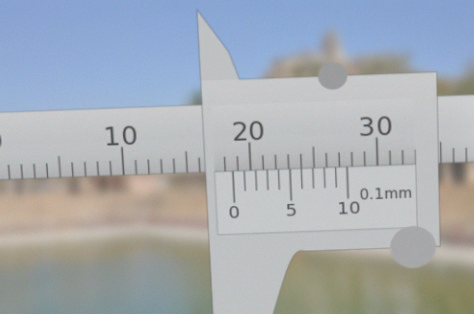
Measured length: 18.6 mm
